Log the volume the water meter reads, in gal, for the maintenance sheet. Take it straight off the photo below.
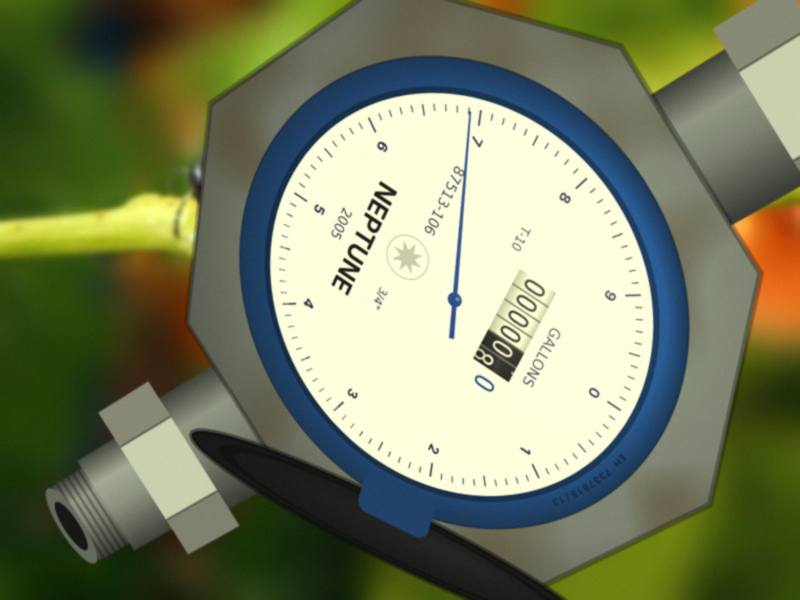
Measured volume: 76.9 gal
